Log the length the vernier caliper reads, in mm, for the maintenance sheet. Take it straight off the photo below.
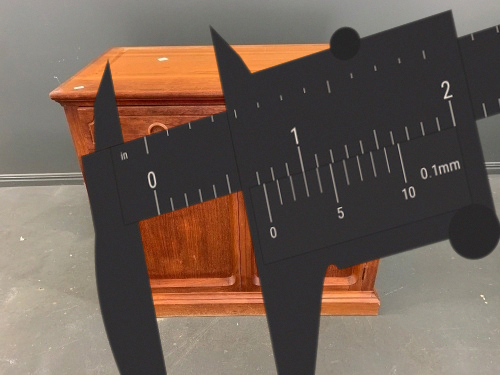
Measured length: 7.3 mm
